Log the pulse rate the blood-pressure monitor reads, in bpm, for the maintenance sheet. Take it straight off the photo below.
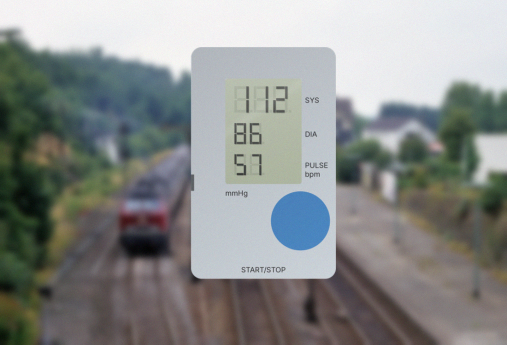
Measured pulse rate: 57 bpm
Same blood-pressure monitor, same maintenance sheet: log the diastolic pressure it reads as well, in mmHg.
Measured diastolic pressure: 86 mmHg
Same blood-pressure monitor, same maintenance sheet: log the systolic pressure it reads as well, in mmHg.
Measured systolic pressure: 112 mmHg
